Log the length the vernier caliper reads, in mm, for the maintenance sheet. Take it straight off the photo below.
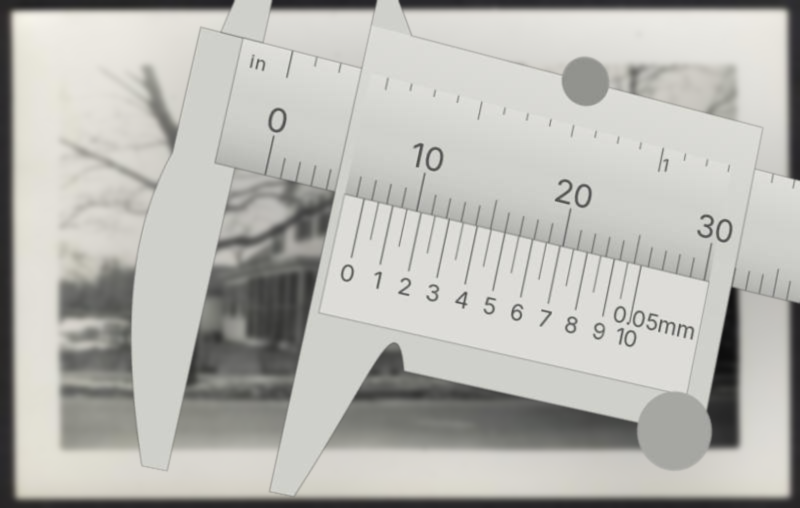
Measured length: 6.5 mm
